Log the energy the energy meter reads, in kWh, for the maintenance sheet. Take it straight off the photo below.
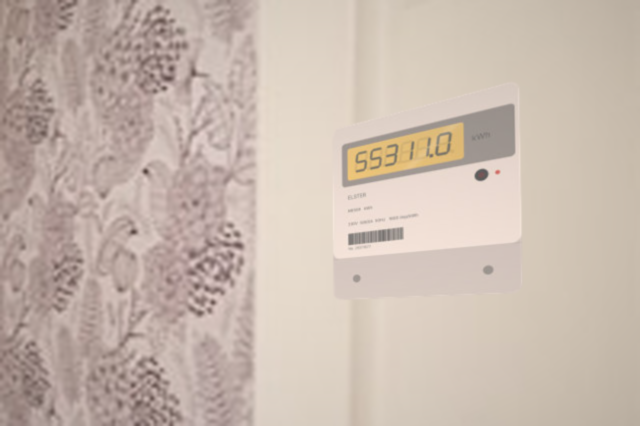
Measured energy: 55311.0 kWh
